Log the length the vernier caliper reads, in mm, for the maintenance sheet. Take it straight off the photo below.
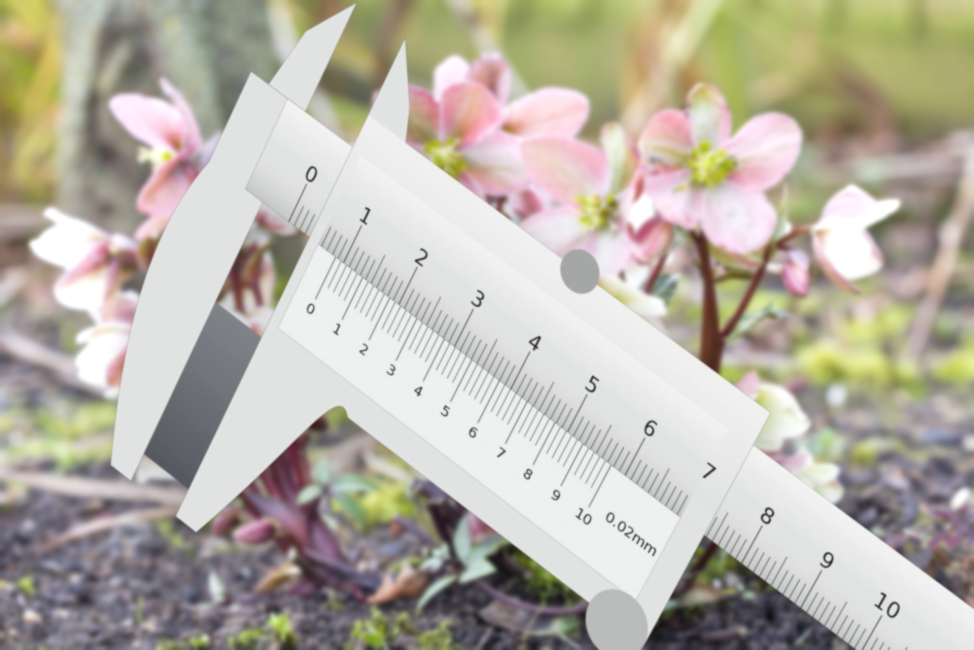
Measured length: 8.6 mm
